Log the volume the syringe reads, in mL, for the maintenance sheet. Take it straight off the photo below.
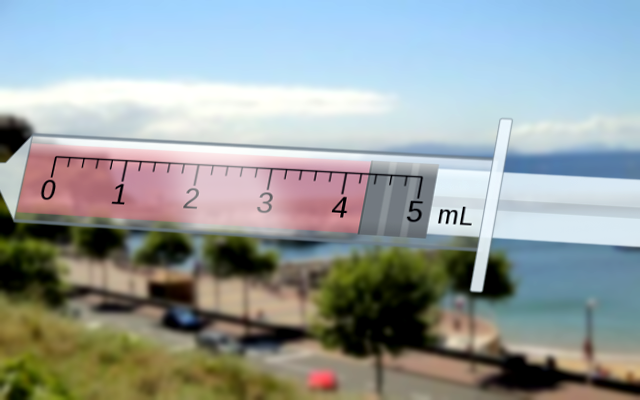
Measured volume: 4.3 mL
